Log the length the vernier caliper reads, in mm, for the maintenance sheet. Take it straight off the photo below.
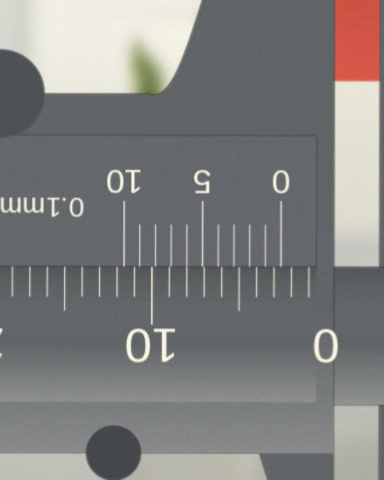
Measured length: 2.6 mm
